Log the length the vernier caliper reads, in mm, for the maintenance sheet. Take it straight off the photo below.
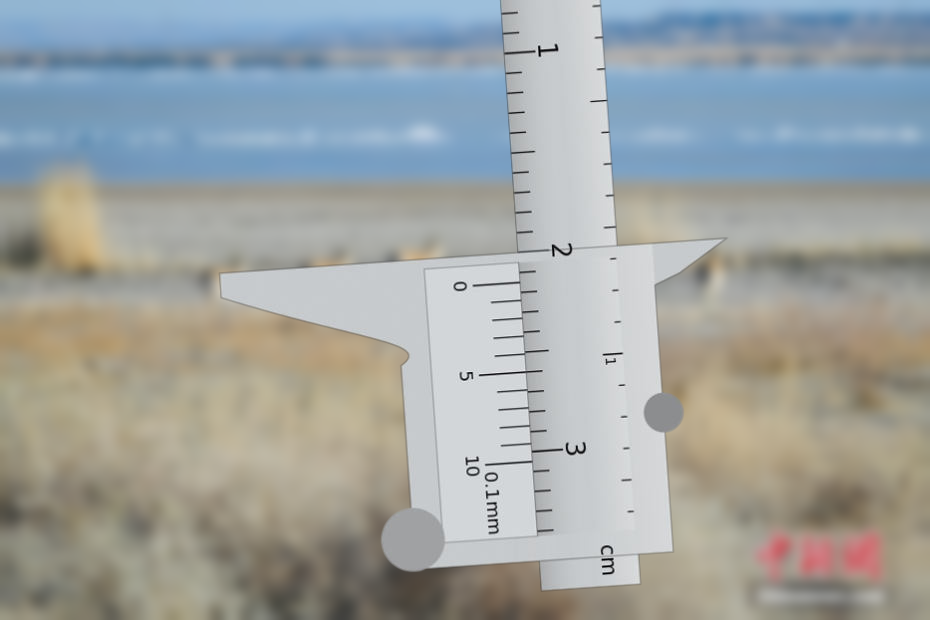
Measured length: 21.5 mm
